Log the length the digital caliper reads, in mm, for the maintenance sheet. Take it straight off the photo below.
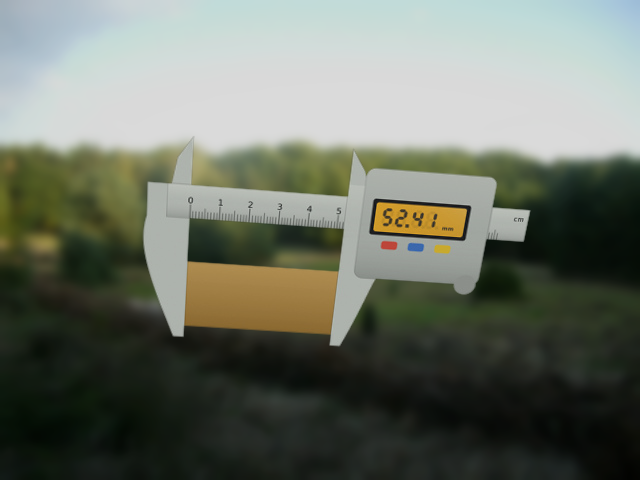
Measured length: 52.41 mm
